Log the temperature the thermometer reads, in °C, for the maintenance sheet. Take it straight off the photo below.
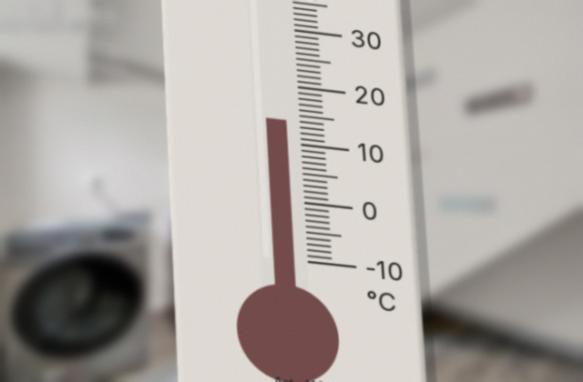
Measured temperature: 14 °C
